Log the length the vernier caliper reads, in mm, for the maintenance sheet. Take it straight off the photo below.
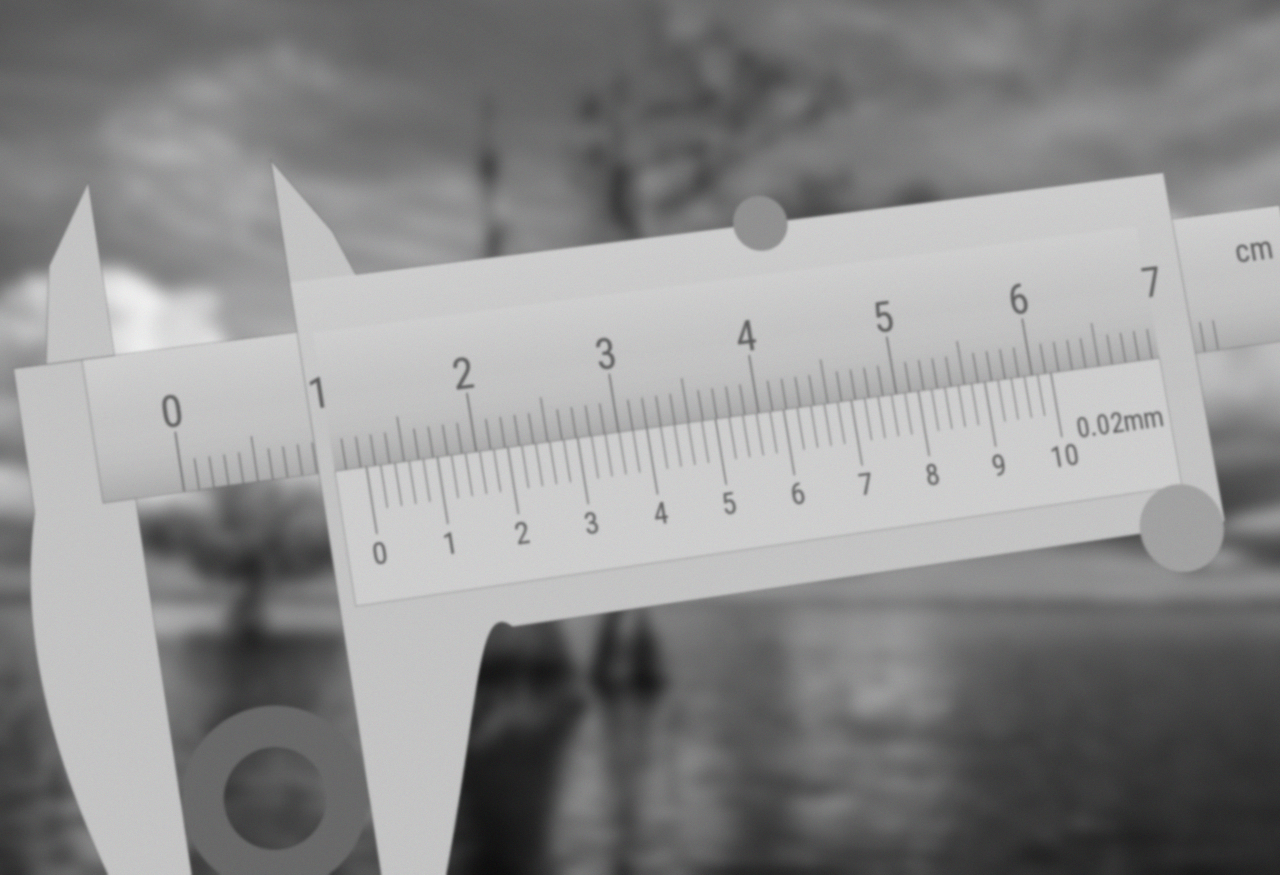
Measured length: 12.4 mm
